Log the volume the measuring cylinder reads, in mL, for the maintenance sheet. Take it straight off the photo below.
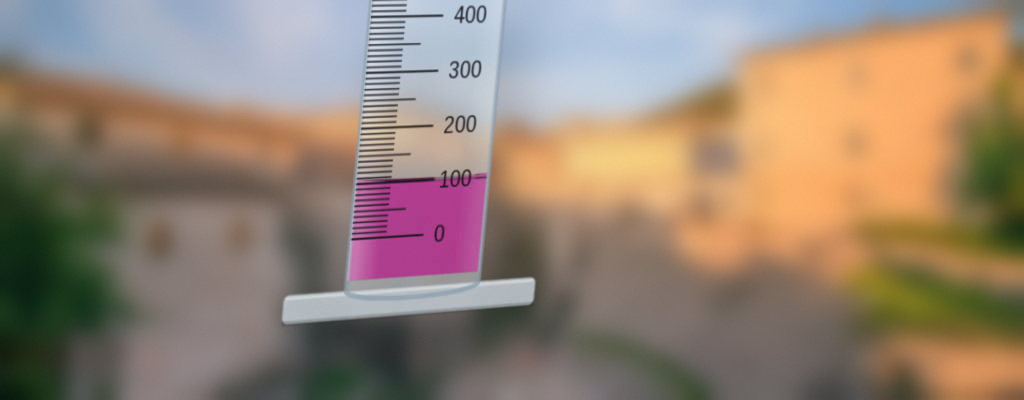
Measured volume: 100 mL
